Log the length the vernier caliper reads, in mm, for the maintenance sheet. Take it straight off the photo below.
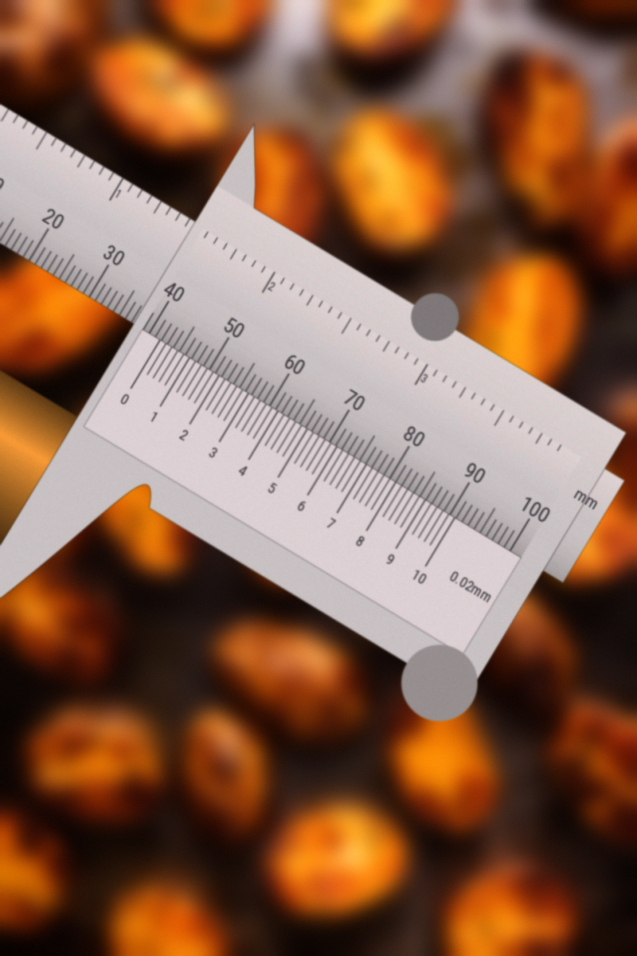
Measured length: 41.8 mm
